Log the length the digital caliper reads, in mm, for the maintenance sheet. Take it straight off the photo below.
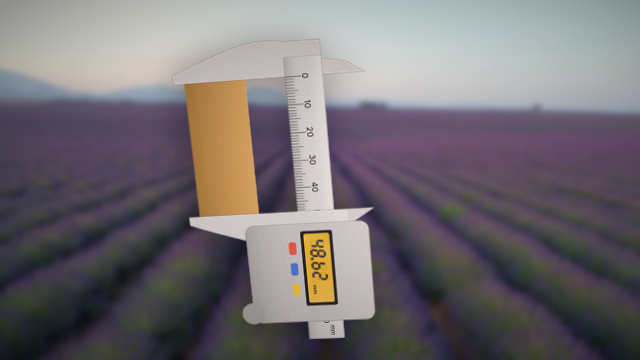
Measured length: 48.62 mm
